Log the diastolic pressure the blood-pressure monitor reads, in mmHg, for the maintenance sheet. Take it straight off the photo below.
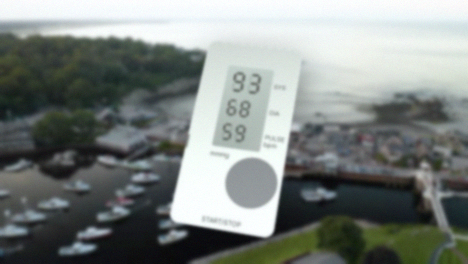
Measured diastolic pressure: 68 mmHg
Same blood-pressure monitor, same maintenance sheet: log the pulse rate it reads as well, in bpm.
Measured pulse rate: 59 bpm
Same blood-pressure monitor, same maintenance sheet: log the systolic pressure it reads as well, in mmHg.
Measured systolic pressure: 93 mmHg
